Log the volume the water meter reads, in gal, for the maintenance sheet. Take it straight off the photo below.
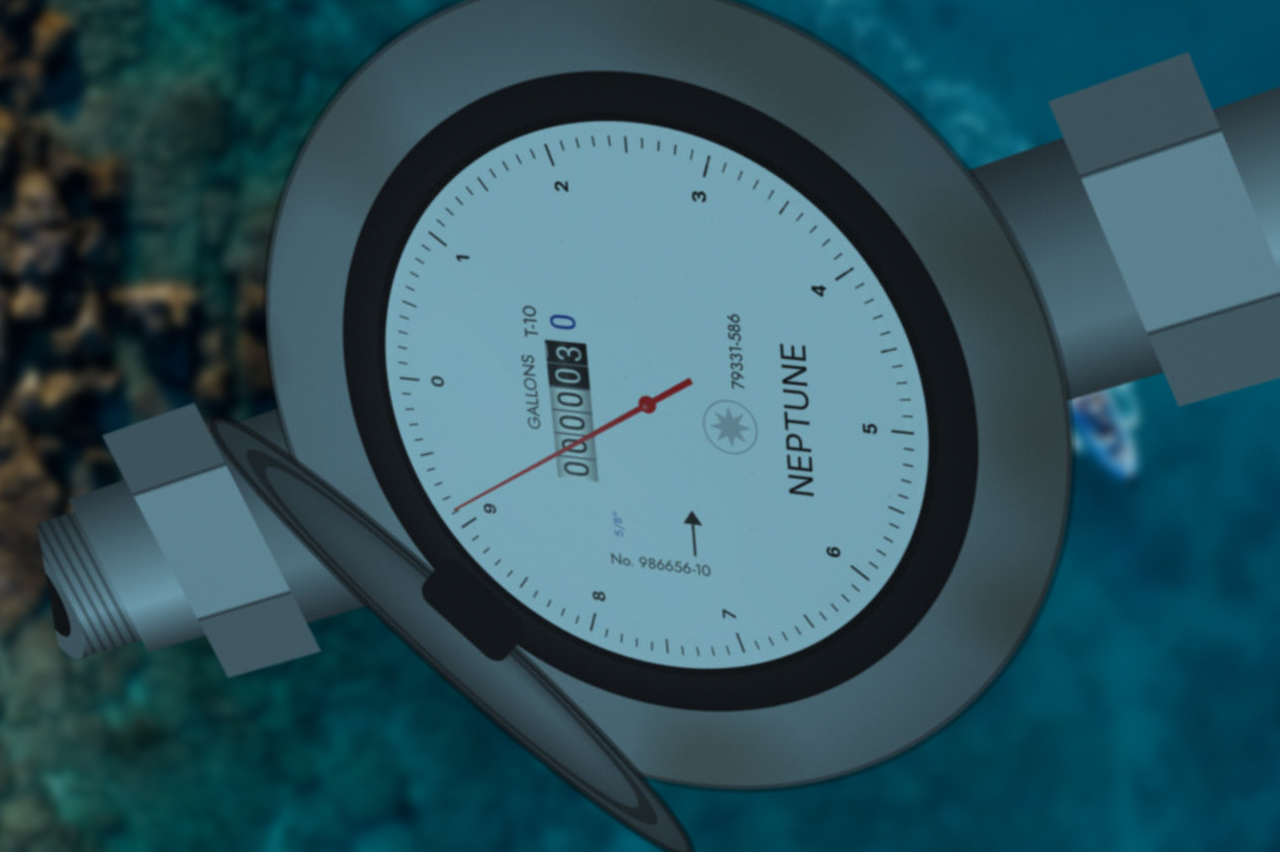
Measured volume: 29.1 gal
